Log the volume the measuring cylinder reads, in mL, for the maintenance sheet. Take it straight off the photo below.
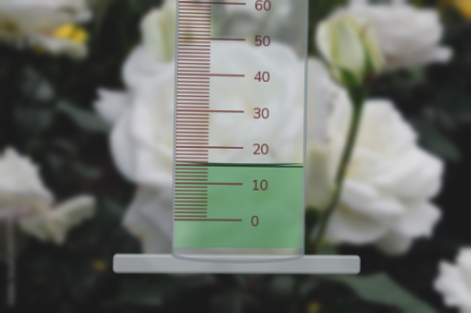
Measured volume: 15 mL
